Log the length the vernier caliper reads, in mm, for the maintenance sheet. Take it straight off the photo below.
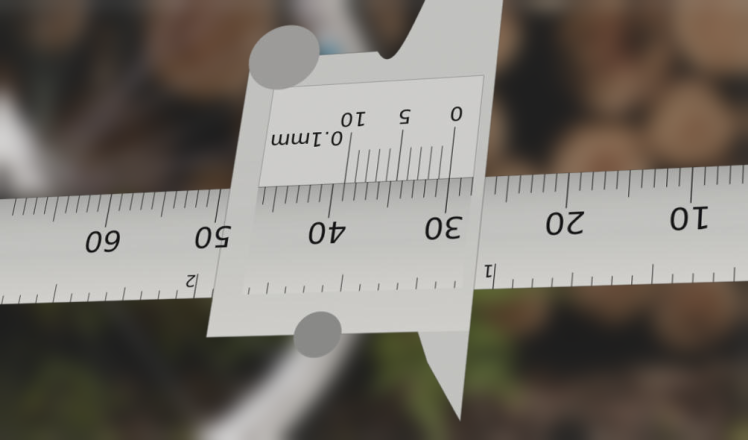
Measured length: 30.0 mm
